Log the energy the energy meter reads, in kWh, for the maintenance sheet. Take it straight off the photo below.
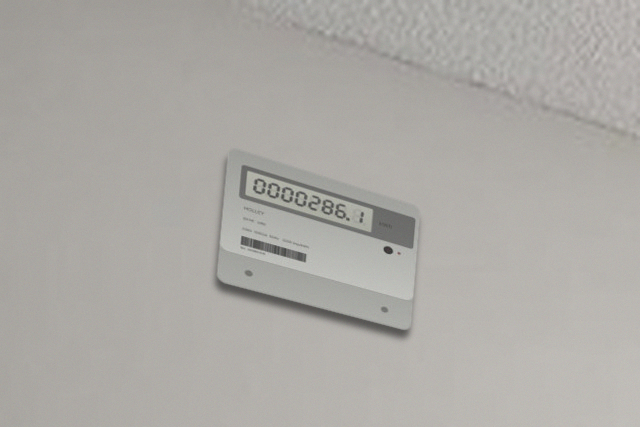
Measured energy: 286.1 kWh
